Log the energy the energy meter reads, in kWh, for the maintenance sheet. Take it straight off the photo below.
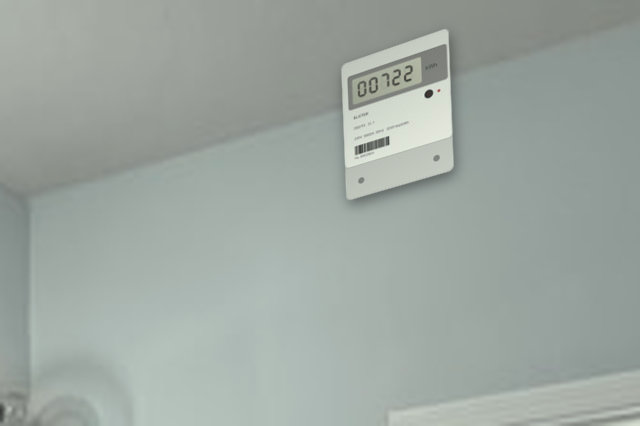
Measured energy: 722 kWh
